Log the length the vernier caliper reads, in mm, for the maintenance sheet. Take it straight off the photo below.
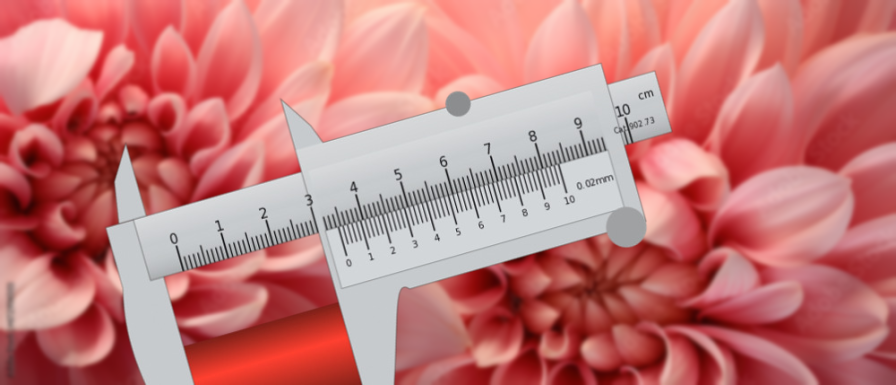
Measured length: 34.5 mm
